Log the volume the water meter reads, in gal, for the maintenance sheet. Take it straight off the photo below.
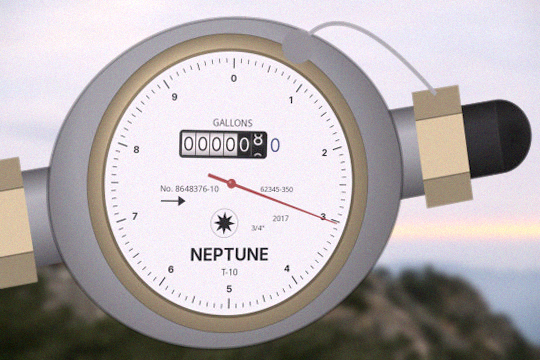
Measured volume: 83.0 gal
